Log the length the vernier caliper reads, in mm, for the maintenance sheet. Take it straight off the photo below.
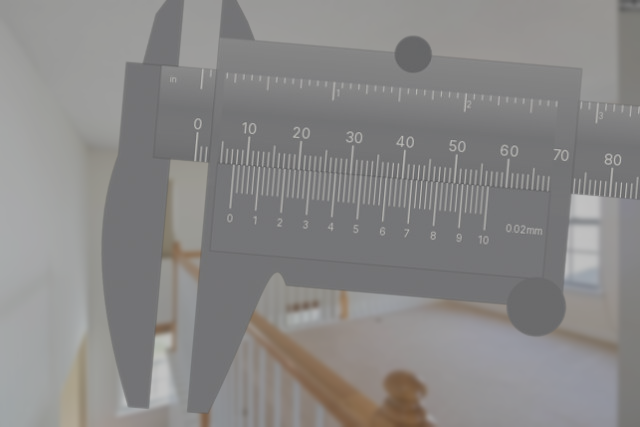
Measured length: 7.5 mm
